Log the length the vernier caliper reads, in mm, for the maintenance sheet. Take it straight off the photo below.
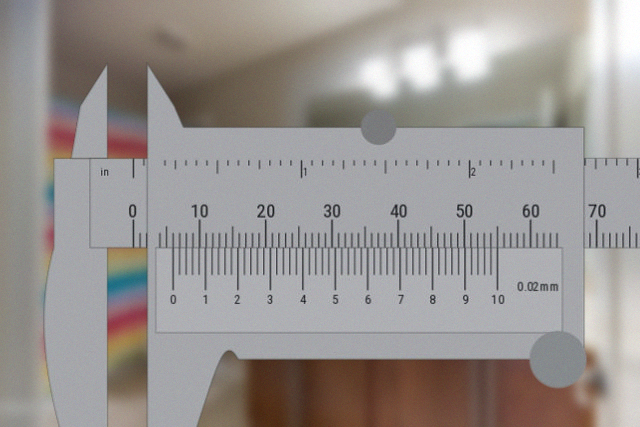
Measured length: 6.0 mm
